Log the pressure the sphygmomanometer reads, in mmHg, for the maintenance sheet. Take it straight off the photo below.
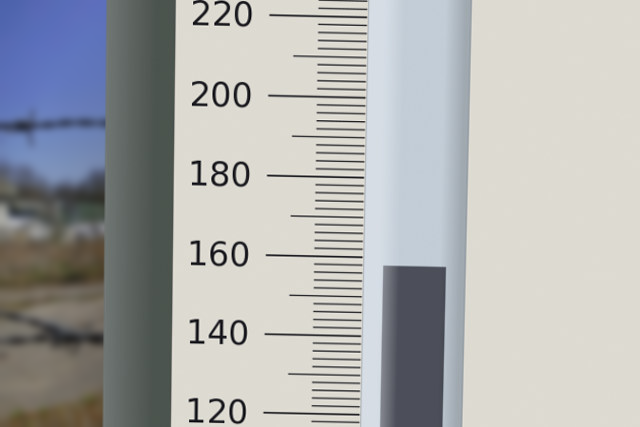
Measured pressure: 158 mmHg
